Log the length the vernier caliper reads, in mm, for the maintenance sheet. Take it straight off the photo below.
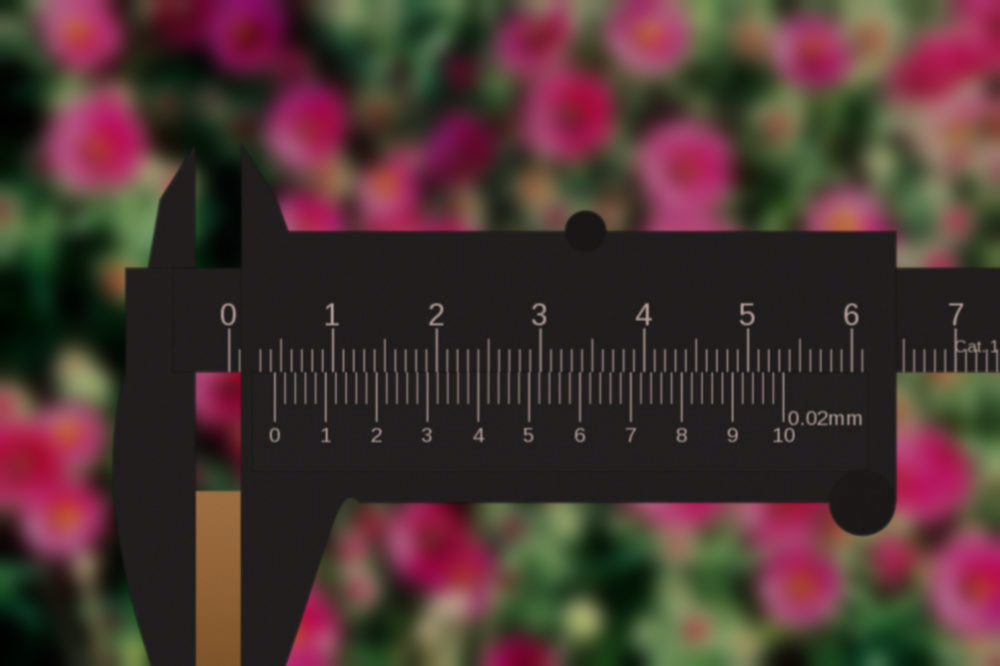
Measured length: 4.4 mm
